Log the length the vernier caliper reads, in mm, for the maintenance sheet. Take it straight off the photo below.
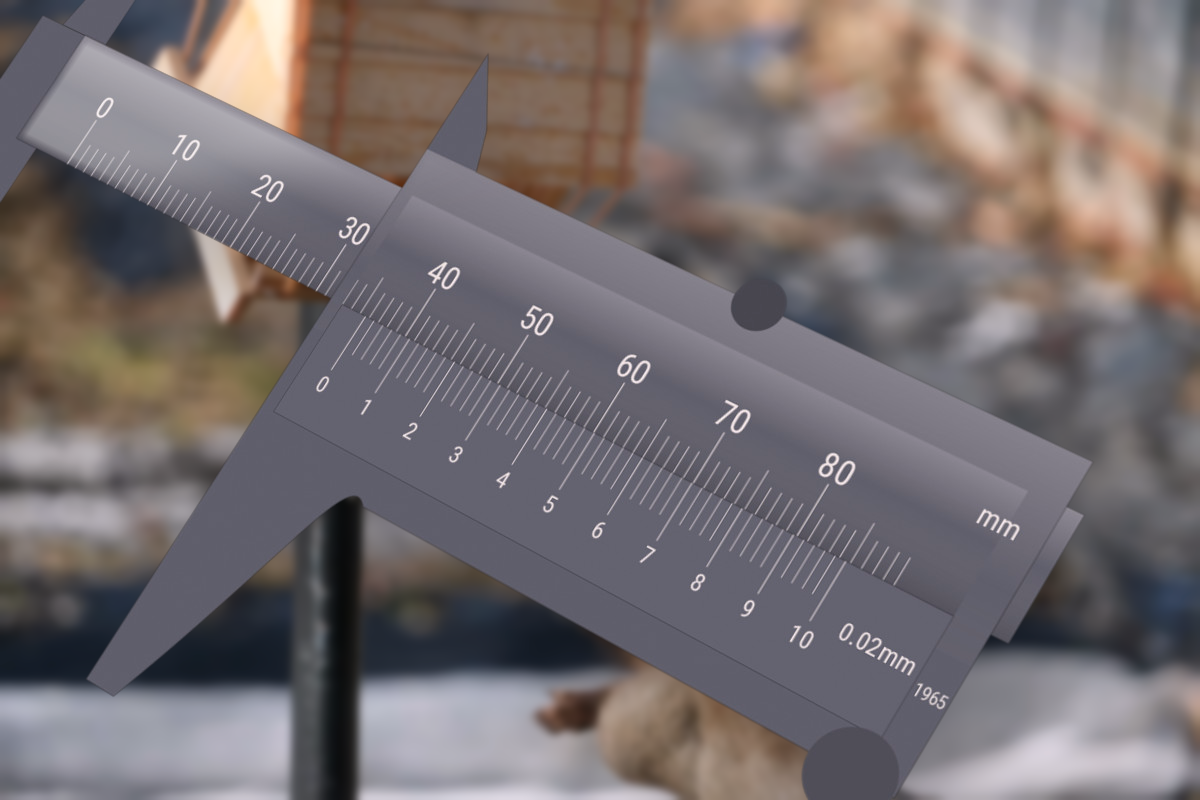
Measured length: 35.6 mm
